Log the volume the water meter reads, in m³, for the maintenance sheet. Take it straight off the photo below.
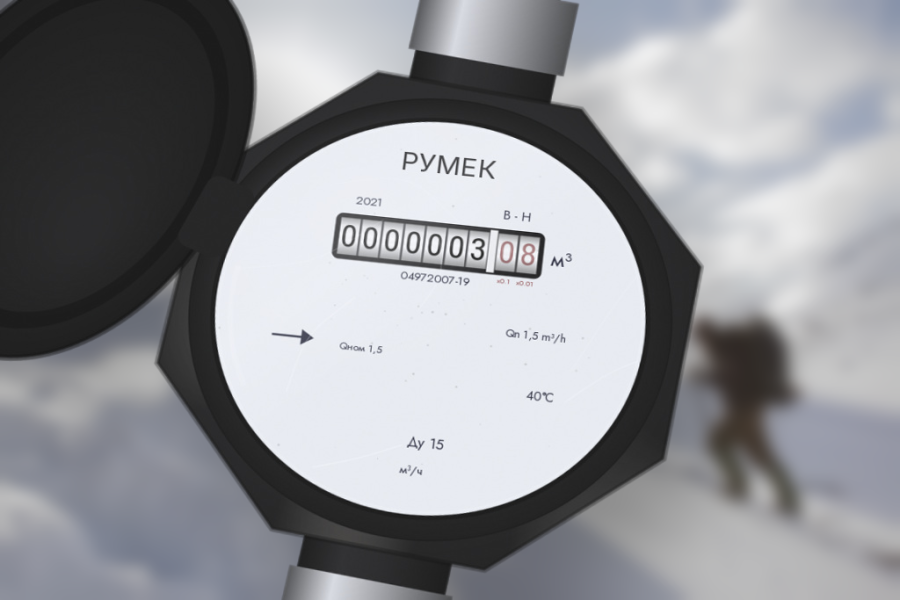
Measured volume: 3.08 m³
